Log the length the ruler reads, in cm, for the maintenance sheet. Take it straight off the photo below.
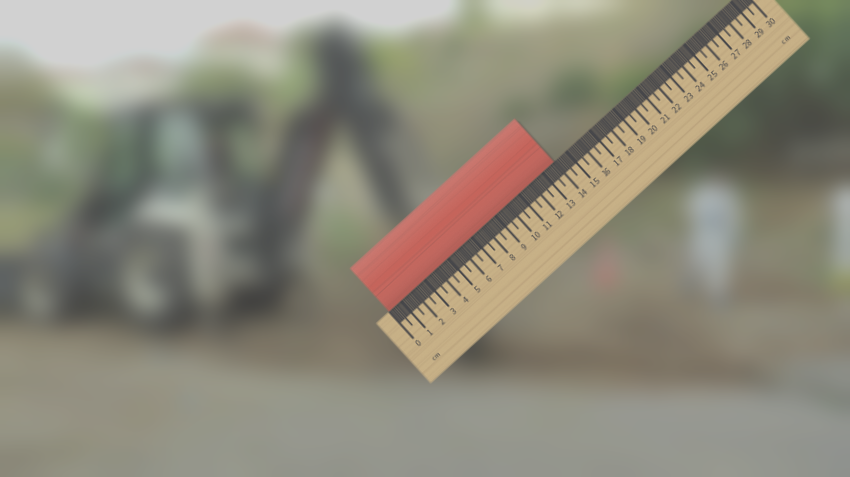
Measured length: 14 cm
